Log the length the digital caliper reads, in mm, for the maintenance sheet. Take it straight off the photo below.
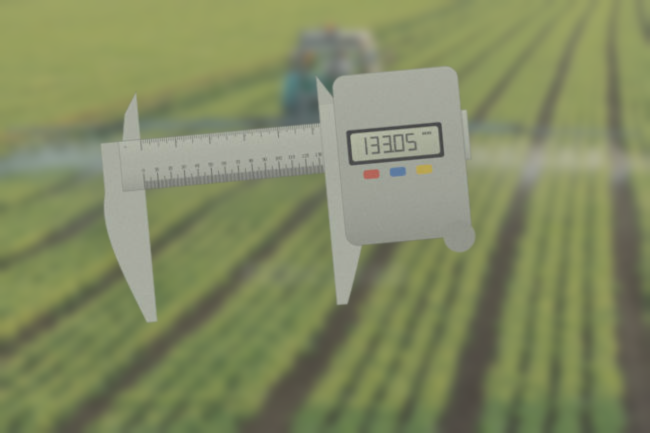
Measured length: 133.05 mm
